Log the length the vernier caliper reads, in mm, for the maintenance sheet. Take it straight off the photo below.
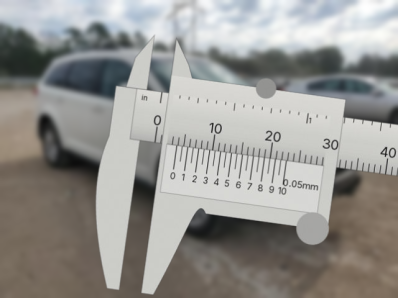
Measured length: 3.8 mm
